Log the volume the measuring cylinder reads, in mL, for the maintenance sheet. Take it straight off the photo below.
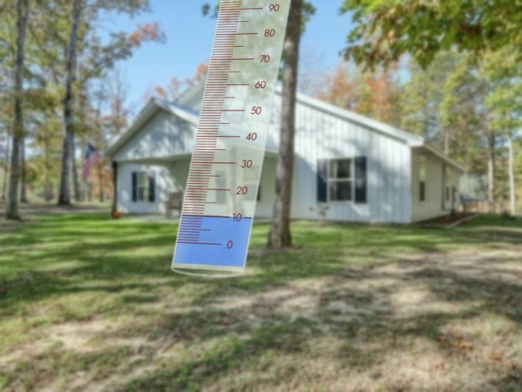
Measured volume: 10 mL
